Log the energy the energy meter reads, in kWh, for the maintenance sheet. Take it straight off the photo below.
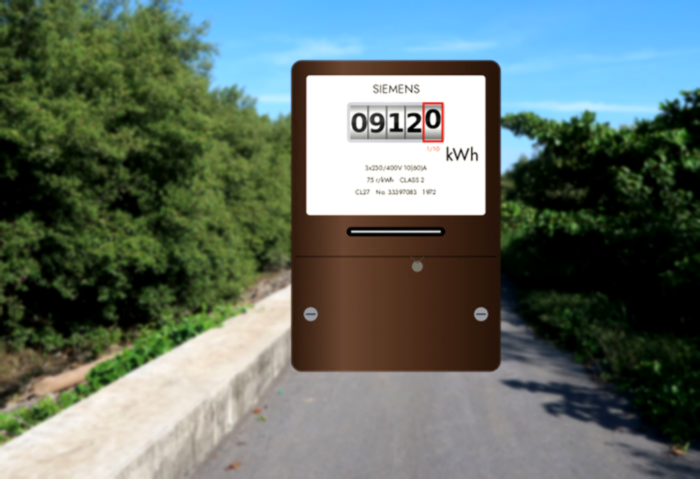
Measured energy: 912.0 kWh
